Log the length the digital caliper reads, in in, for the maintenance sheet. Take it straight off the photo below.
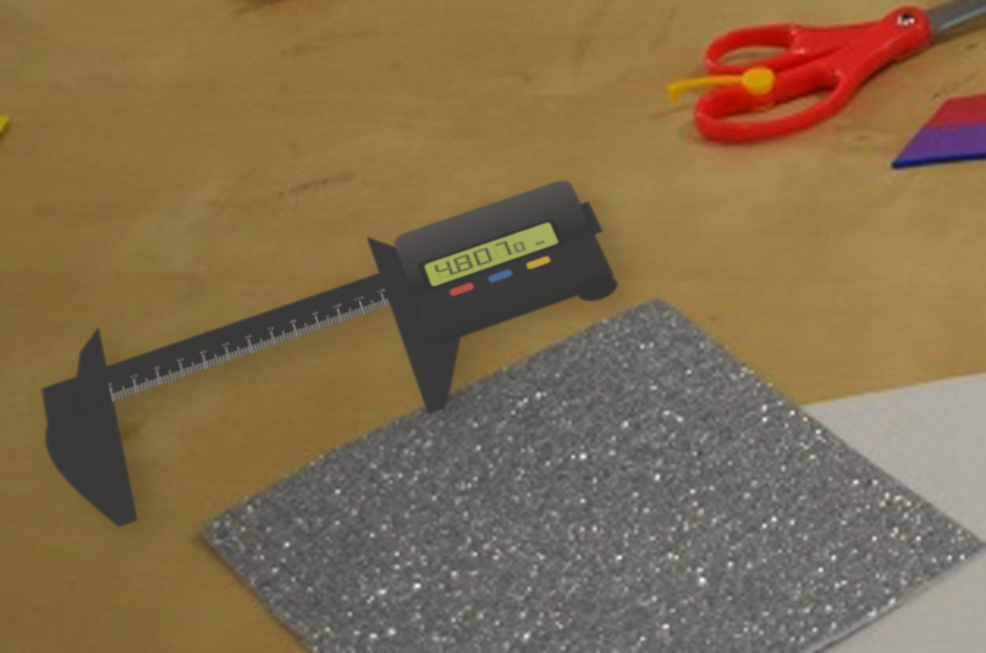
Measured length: 4.8070 in
